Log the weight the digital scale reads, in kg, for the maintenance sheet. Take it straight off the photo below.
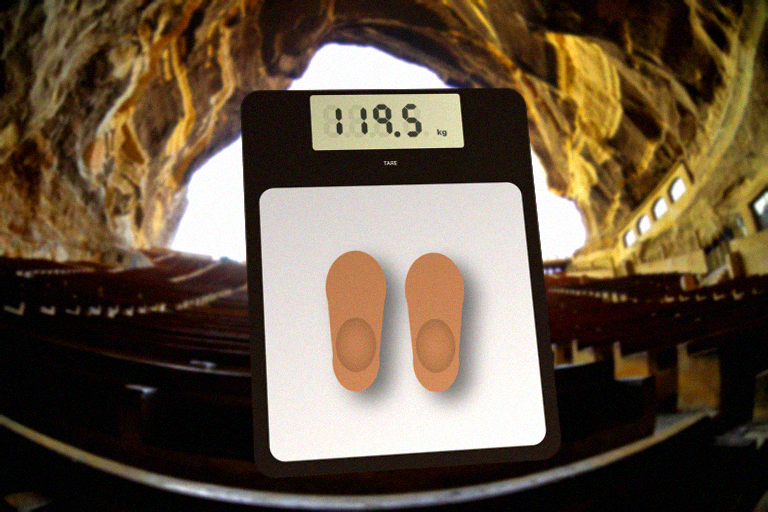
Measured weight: 119.5 kg
